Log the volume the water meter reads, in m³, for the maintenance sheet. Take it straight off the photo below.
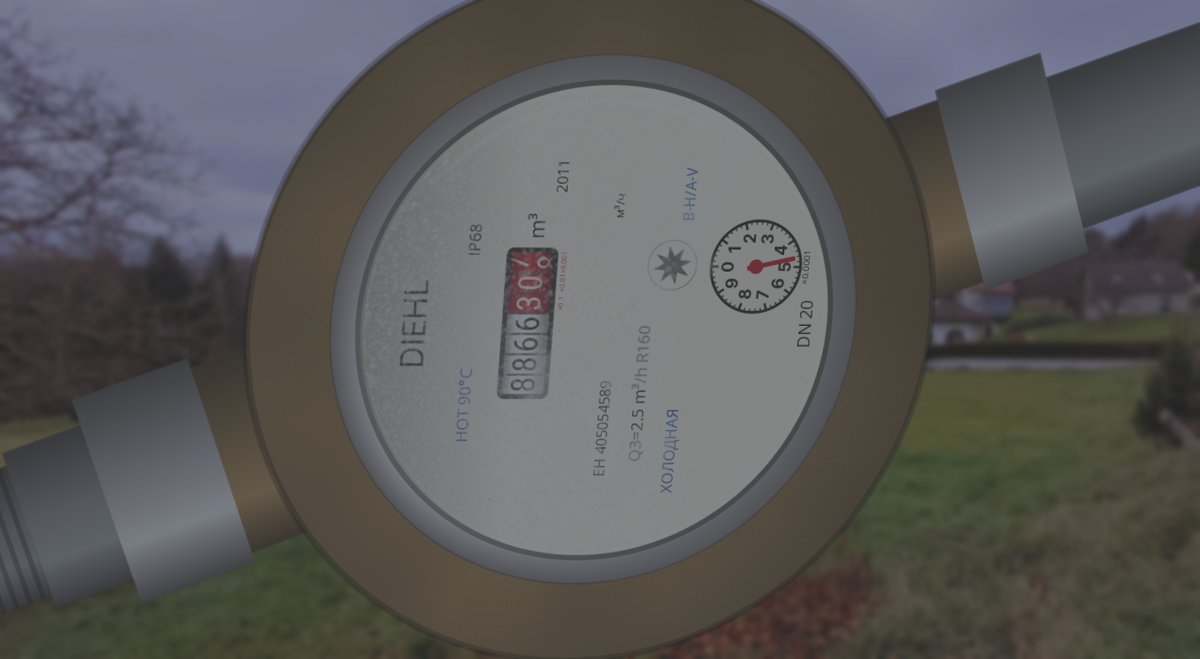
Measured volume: 8866.3074 m³
